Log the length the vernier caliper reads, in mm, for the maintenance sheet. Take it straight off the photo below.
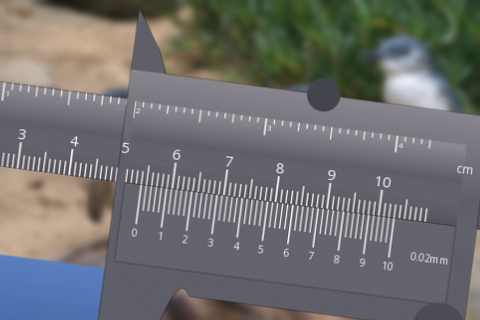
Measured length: 54.0 mm
